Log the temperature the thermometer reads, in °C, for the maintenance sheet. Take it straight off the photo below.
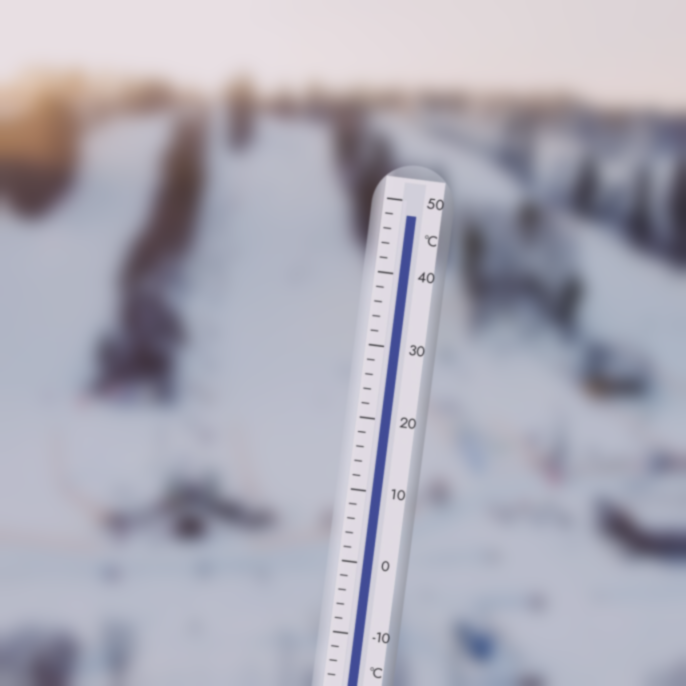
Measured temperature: 48 °C
